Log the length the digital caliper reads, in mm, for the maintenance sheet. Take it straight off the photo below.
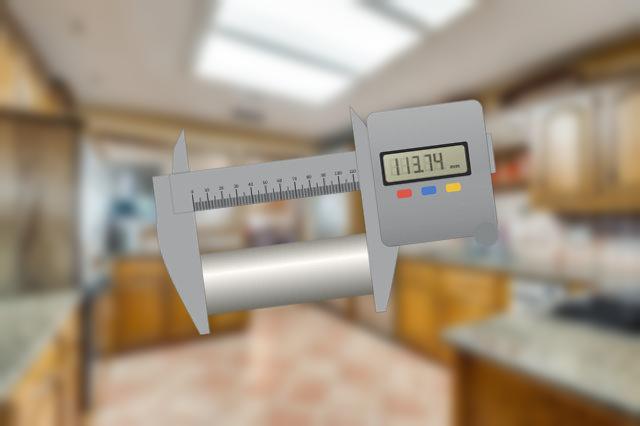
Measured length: 113.74 mm
